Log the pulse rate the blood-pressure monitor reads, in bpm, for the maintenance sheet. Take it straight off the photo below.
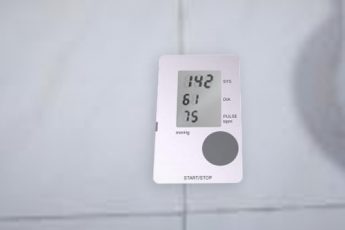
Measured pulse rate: 75 bpm
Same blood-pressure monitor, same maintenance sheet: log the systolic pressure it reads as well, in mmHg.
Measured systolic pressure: 142 mmHg
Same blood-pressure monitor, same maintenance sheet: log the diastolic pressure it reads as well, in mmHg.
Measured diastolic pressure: 61 mmHg
